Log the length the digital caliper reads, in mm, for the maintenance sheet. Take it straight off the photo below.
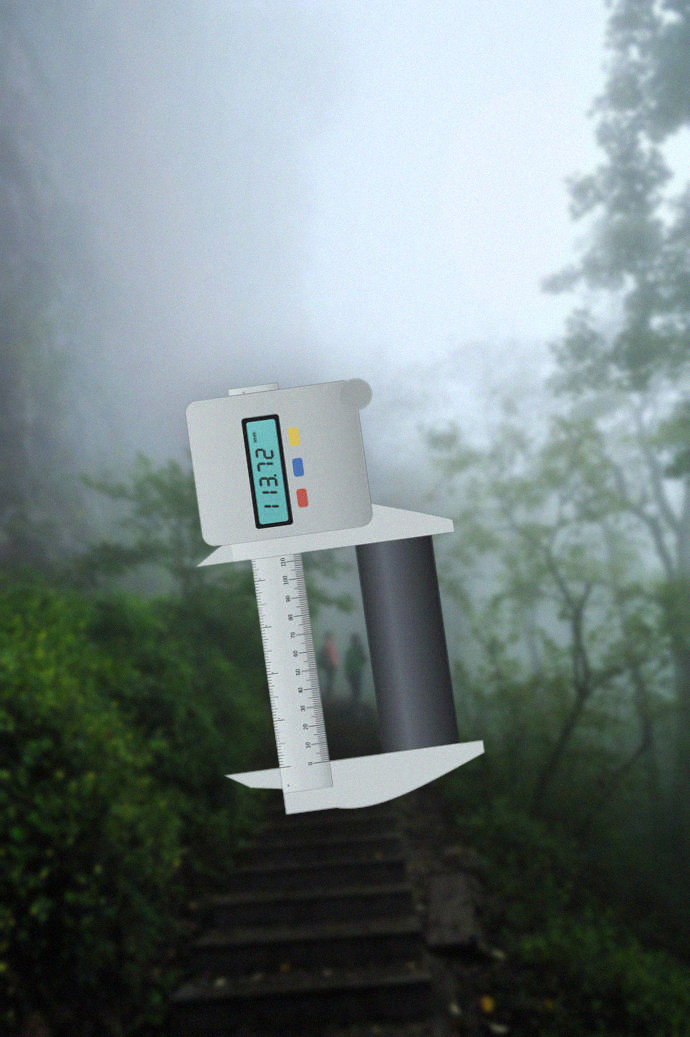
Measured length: 113.72 mm
